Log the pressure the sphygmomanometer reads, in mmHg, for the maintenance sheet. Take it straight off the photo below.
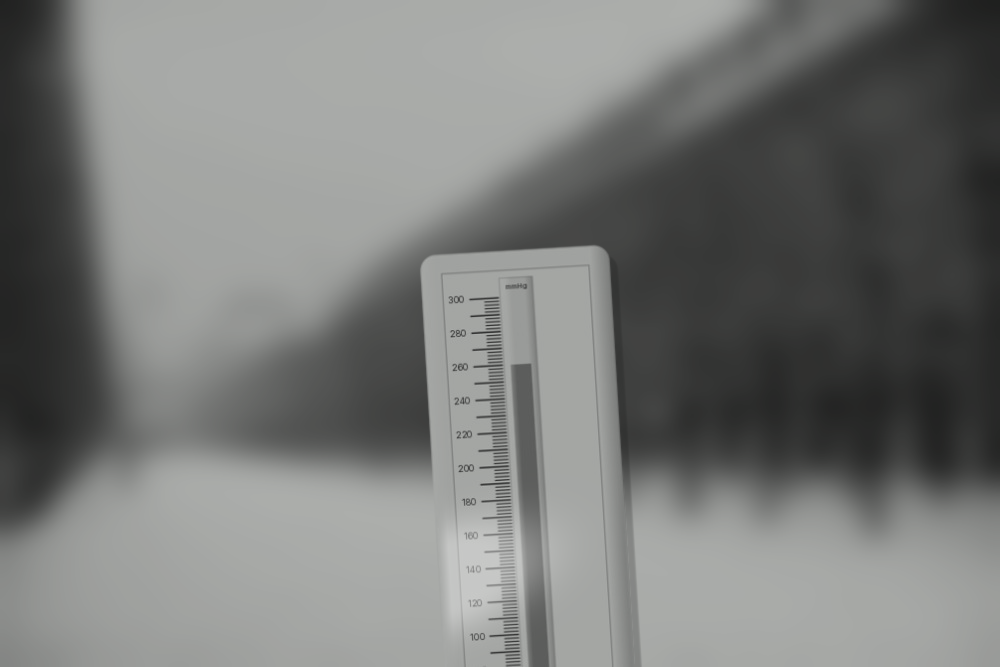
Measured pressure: 260 mmHg
